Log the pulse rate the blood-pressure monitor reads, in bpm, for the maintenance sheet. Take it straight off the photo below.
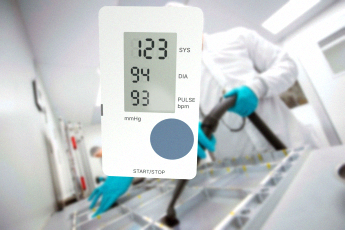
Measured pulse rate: 93 bpm
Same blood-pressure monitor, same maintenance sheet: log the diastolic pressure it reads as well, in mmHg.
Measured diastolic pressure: 94 mmHg
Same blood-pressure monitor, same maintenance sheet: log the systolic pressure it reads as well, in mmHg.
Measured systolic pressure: 123 mmHg
